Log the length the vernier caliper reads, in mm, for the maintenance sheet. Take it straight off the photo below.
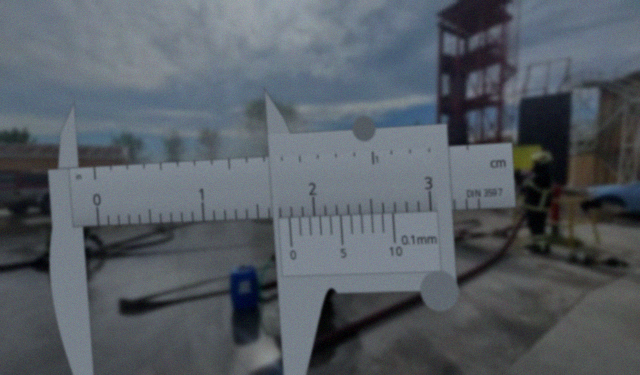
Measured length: 17.8 mm
